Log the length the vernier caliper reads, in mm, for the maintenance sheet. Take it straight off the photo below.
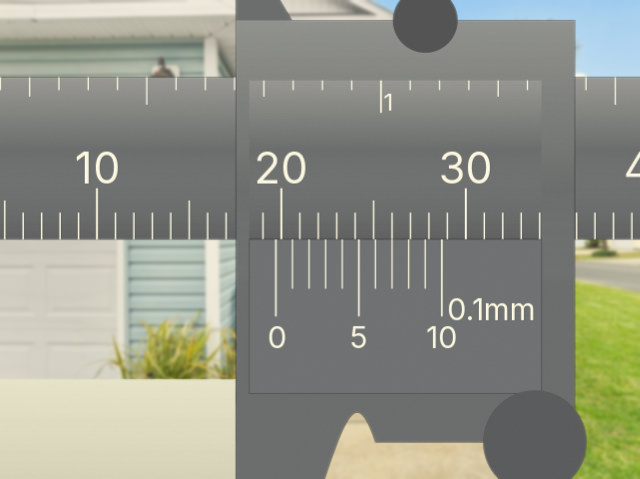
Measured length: 19.7 mm
